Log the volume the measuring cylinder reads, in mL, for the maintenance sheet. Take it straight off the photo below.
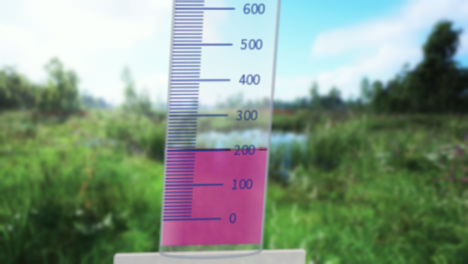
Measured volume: 200 mL
